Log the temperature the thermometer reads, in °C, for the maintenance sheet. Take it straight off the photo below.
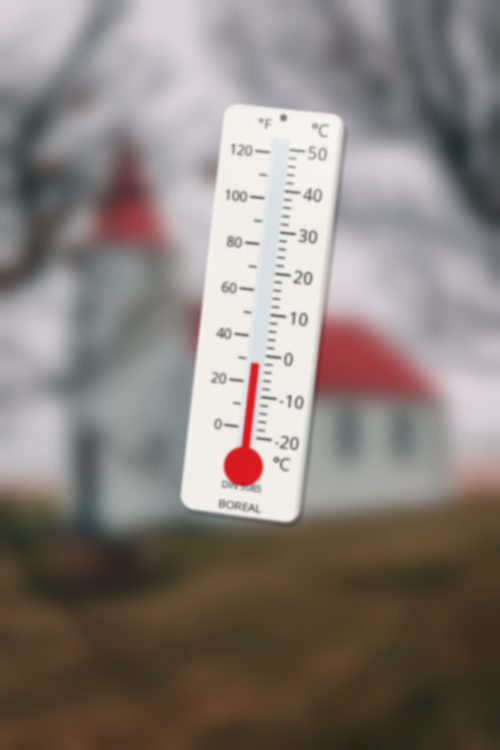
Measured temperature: -2 °C
